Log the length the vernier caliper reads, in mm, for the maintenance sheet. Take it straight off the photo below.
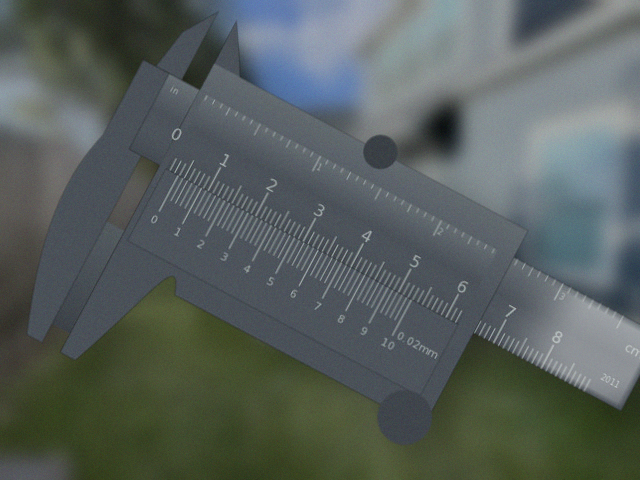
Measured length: 3.8 mm
